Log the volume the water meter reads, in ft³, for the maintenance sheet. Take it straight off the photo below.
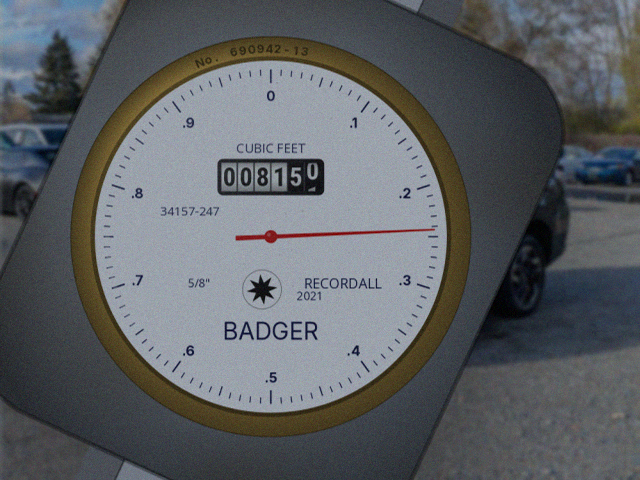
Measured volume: 8150.24 ft³
